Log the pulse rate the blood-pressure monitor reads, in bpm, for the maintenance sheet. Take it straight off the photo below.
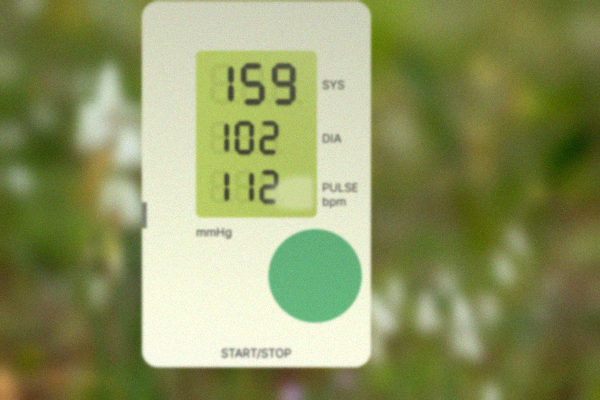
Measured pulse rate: 112 bpm
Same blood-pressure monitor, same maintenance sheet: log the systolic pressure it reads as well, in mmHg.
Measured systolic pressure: 159 mmHg
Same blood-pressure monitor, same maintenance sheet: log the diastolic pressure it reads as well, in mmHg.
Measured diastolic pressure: 102 mmHg
